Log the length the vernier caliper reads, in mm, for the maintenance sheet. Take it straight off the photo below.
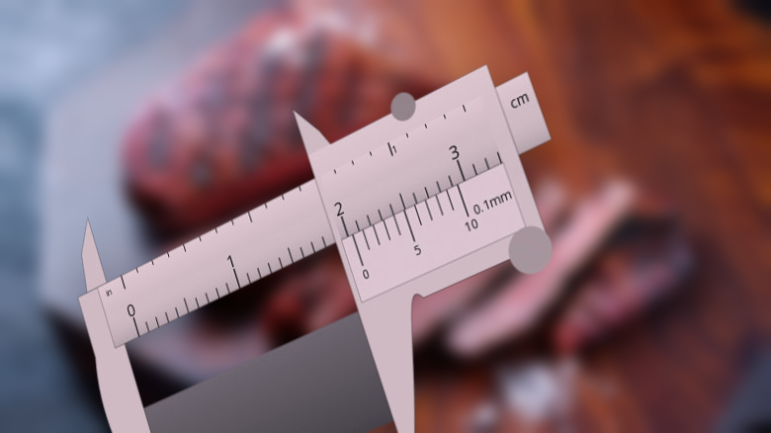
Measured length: 20.4 mm
